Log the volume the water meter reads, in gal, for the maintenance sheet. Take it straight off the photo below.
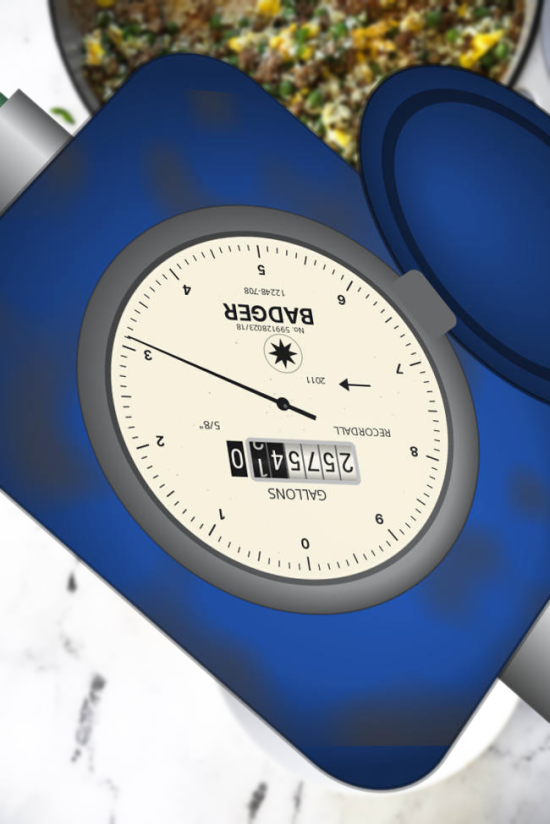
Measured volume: 2575413.1 gal
